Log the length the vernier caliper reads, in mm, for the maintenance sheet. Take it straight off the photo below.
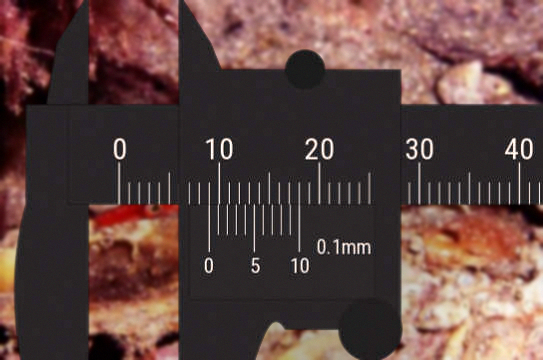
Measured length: 9.0 mm
